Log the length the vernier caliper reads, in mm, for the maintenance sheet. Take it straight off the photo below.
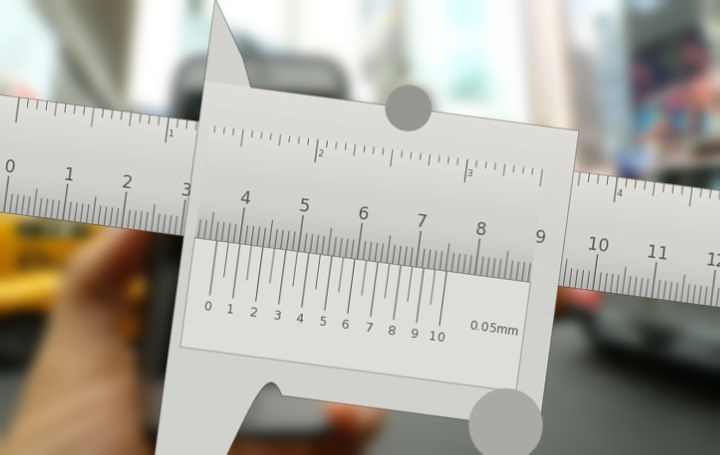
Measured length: 36.2 mm
